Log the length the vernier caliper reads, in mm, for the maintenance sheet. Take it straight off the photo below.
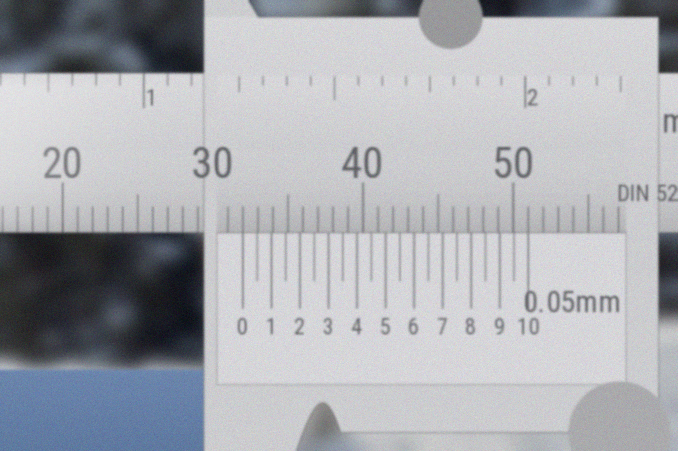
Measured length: 32.0 mm
